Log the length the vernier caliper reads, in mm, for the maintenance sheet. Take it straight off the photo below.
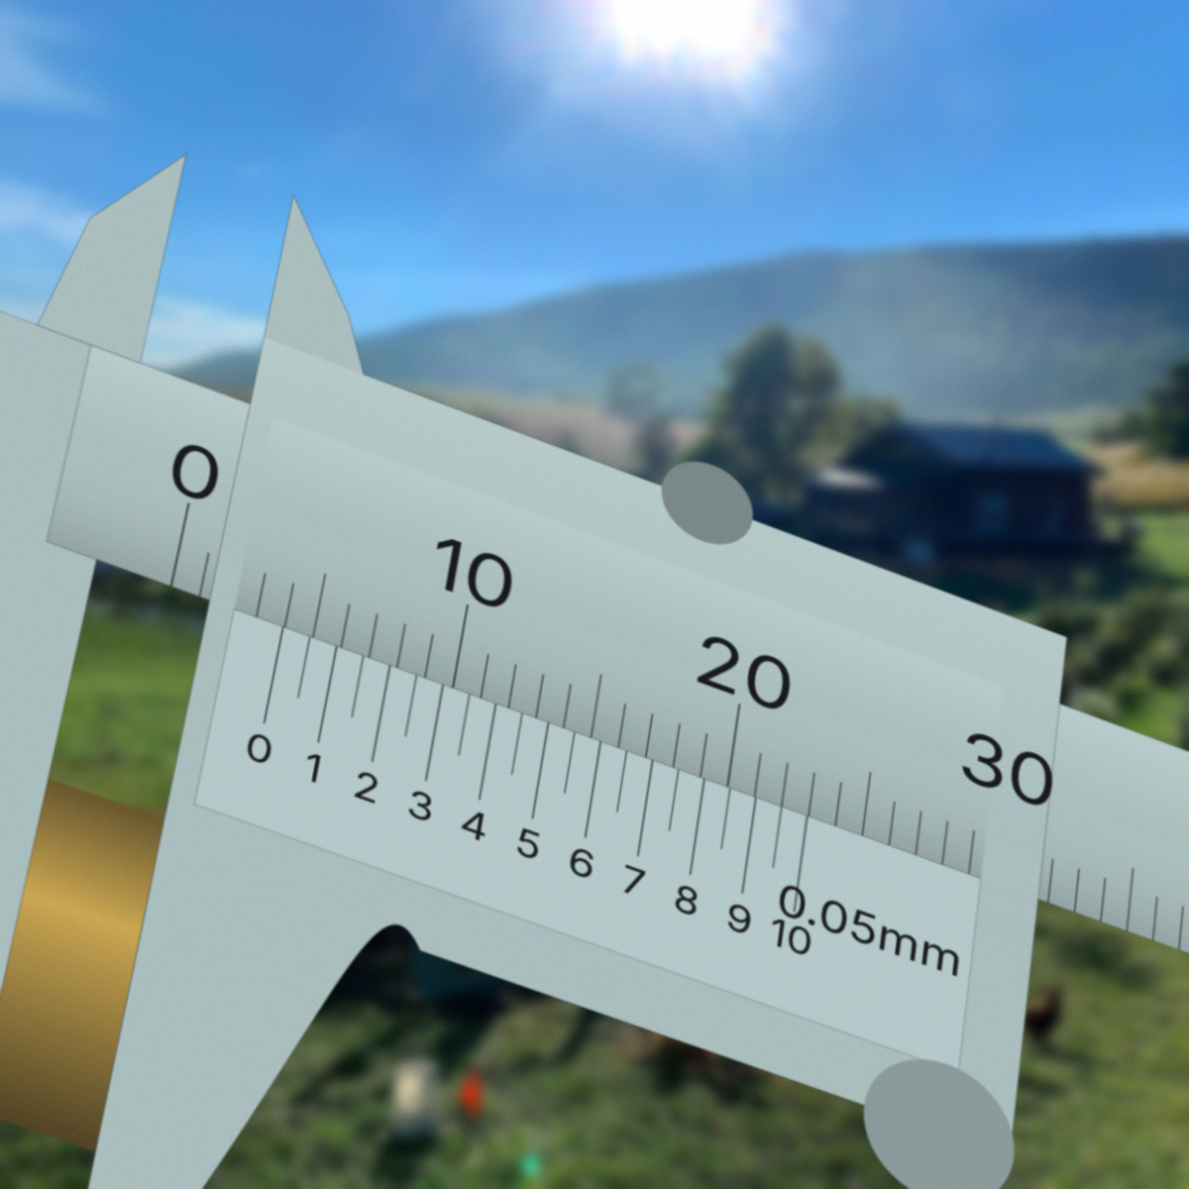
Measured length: 3.95 mm
